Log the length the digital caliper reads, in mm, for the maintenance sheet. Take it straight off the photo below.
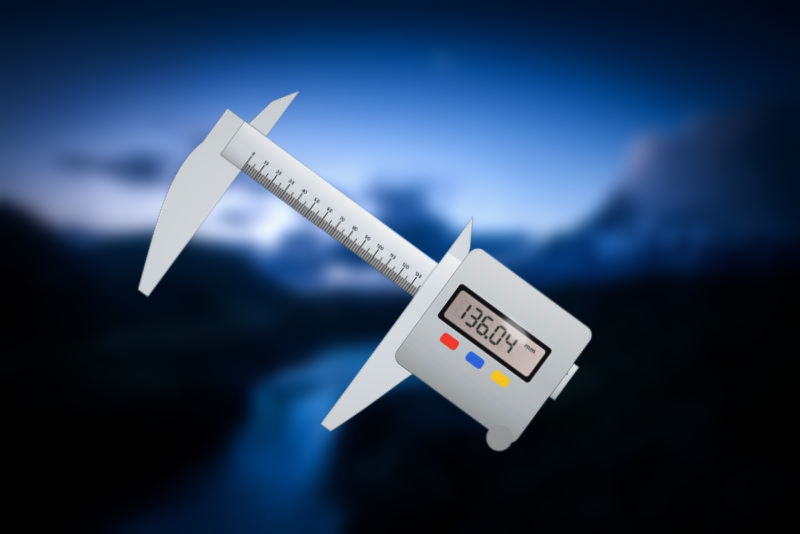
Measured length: 136.04 mm
